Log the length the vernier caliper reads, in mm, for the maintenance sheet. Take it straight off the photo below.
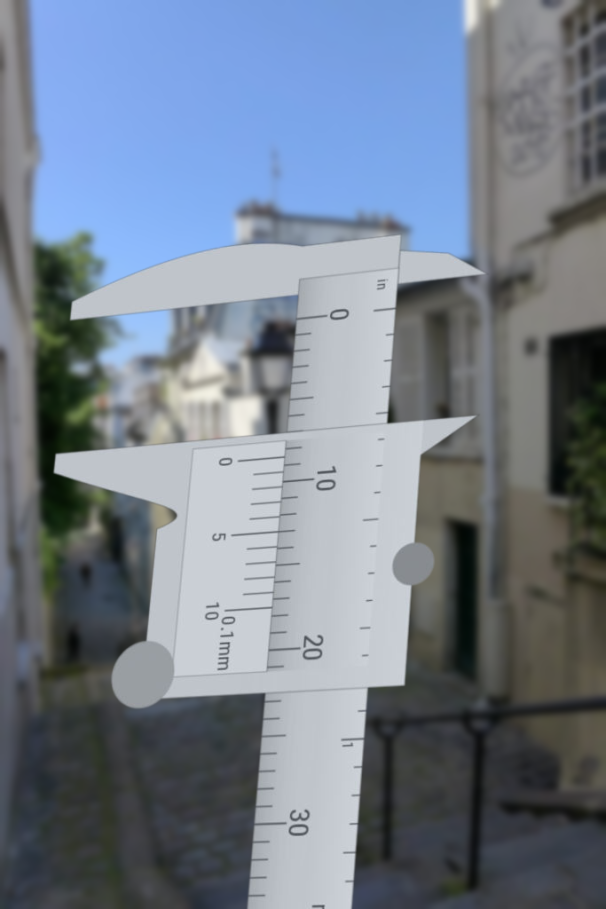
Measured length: 8.5 mm
